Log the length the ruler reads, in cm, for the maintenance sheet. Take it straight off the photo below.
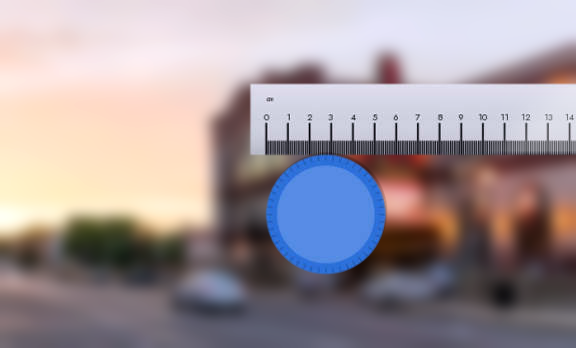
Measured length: 5.5 cm
